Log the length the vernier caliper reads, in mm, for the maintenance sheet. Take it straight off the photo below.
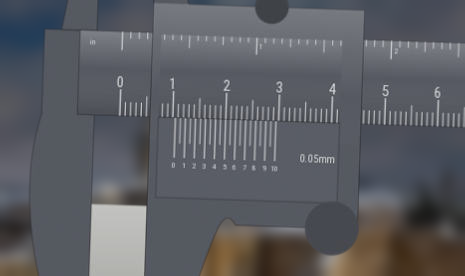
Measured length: 10.5 mm
